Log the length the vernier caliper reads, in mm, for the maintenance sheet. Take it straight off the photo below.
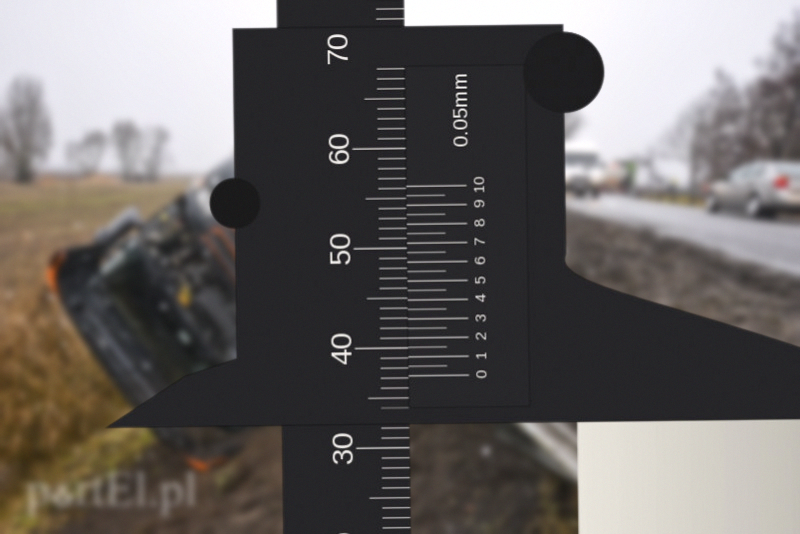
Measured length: 37.2 mm
